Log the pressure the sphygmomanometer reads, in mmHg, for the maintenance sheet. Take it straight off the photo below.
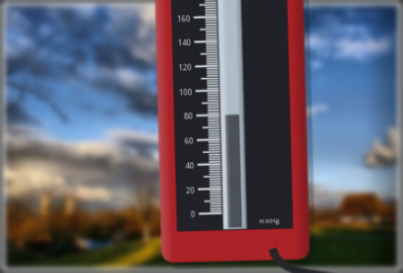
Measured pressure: 80 mmHg
